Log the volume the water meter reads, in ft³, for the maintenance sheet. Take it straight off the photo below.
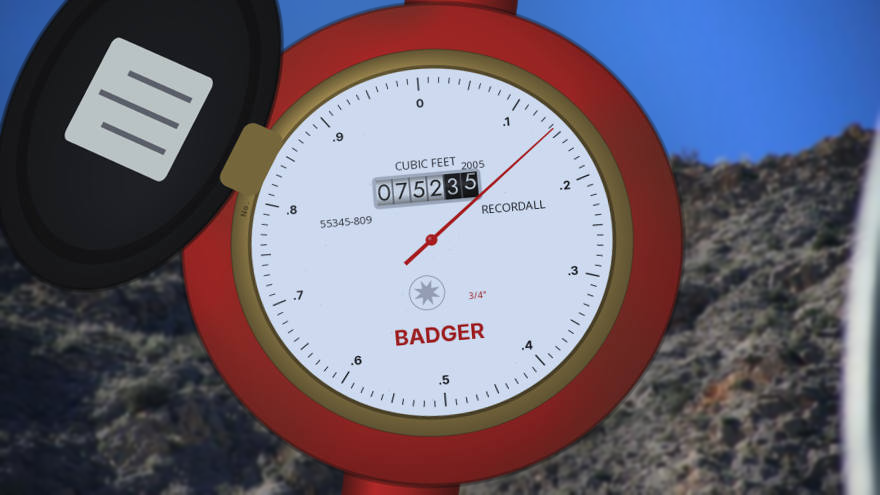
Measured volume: 75235.14 ft³
